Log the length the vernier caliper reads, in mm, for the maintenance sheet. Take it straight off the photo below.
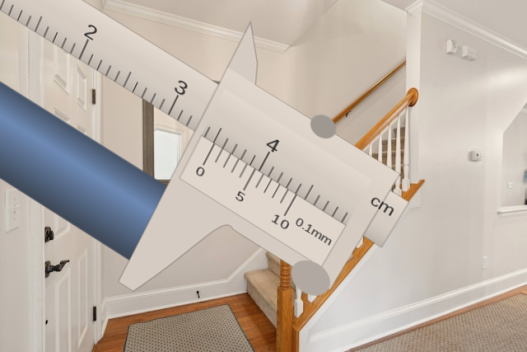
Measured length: 35.1 mm
